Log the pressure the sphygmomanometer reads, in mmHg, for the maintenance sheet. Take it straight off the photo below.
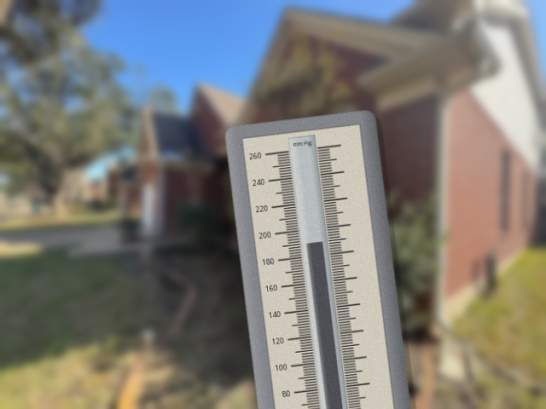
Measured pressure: 190 mmHg
